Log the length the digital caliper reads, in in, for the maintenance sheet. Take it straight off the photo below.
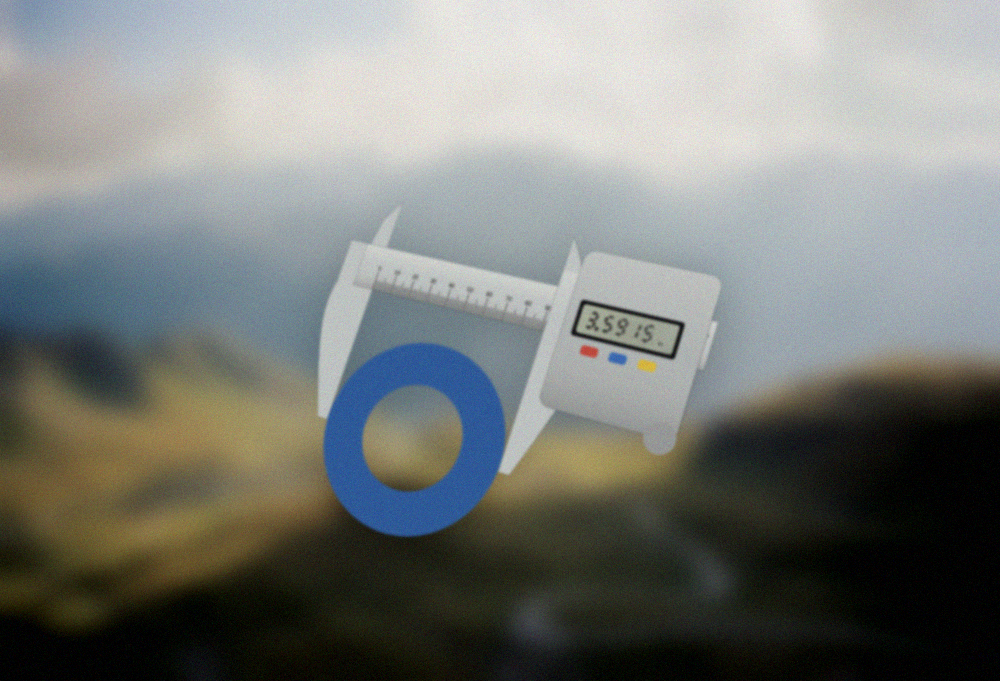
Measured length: 3.5915 in
